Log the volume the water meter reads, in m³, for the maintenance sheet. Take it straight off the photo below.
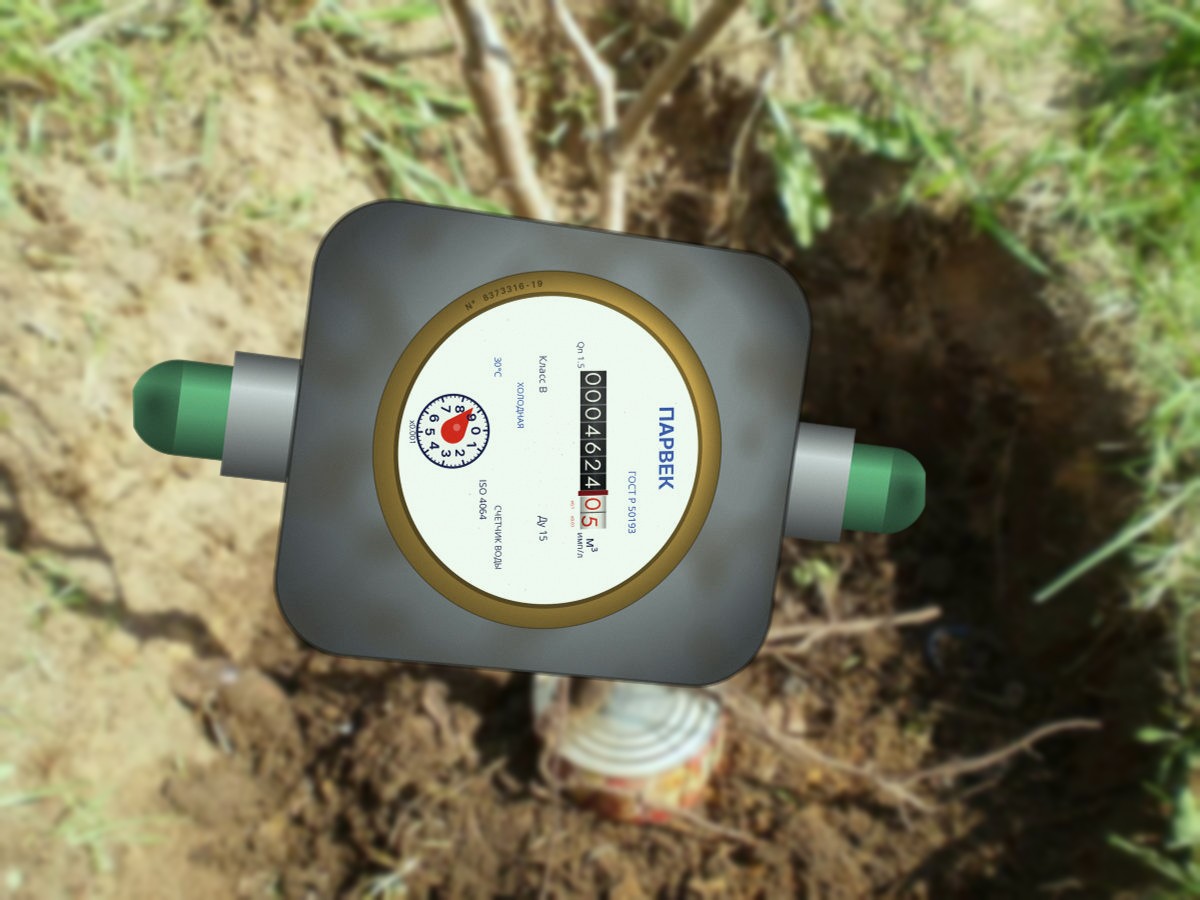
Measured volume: 4624.048 m³
